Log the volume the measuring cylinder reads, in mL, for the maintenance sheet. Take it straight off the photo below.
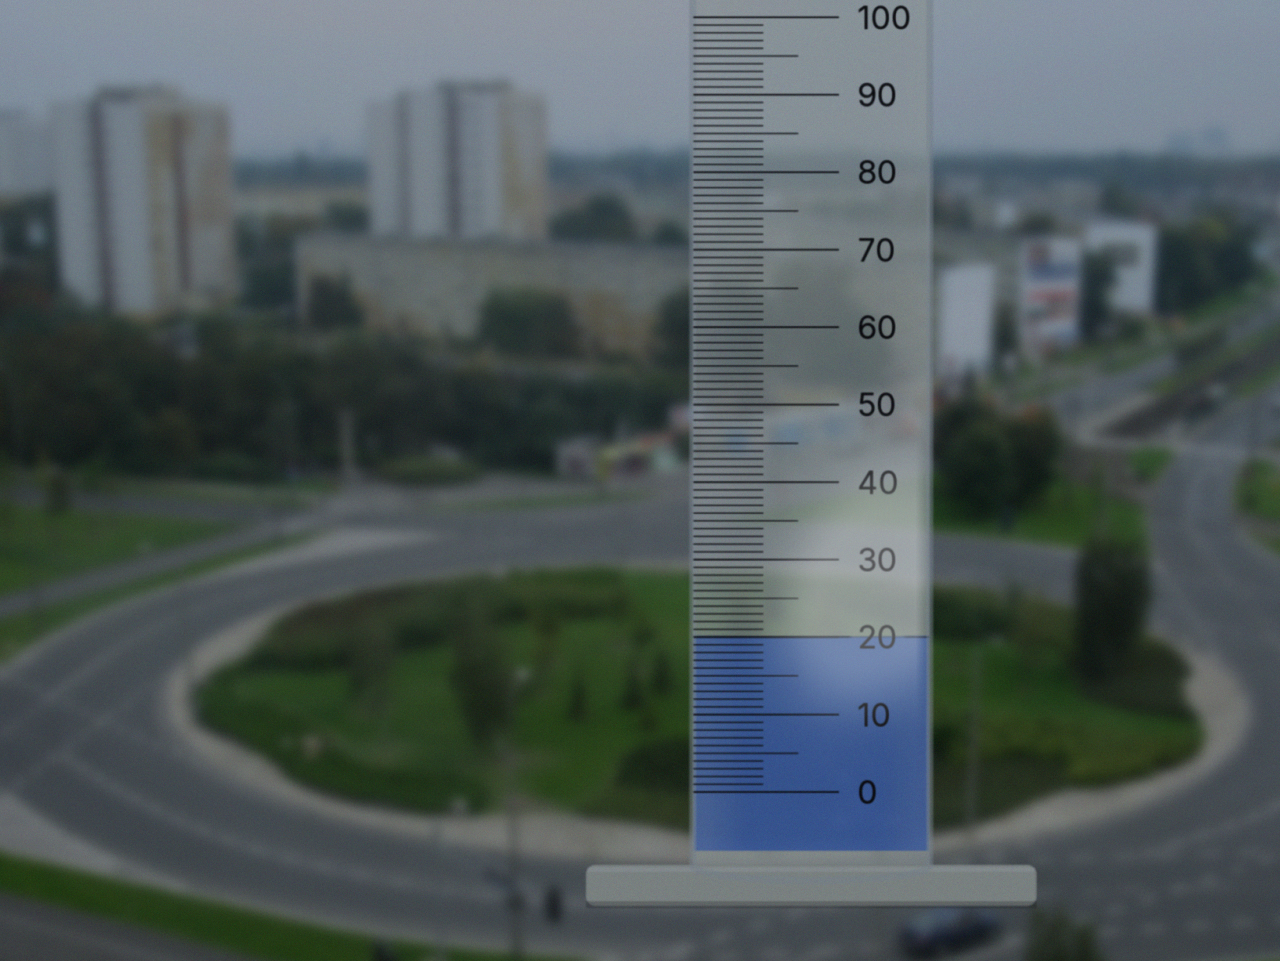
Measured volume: 20 mL
